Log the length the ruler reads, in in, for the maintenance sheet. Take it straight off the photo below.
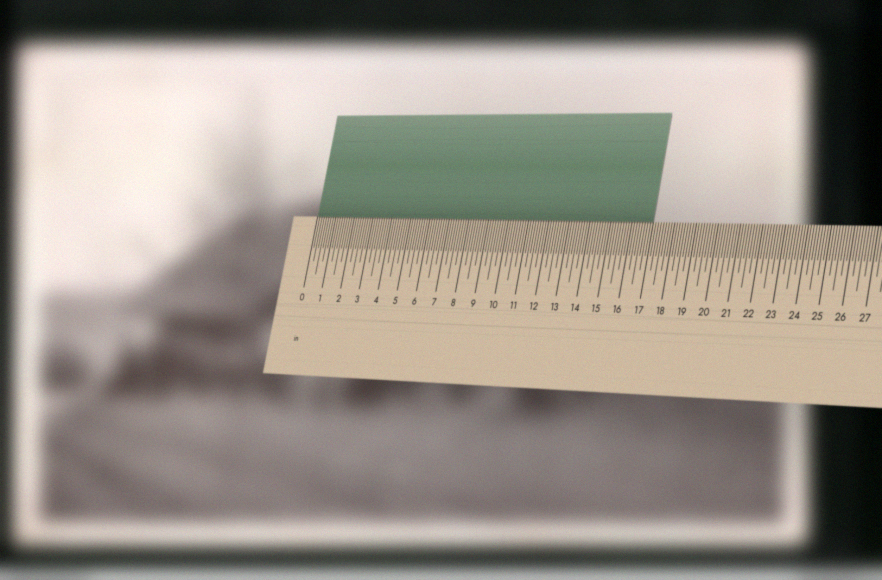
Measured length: 17 in
